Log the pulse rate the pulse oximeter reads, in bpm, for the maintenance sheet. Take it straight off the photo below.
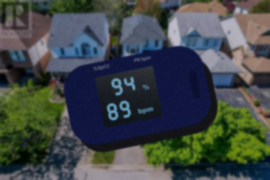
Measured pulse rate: 89 bpm
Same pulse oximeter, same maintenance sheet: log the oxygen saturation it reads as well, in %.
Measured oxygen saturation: 94 %
